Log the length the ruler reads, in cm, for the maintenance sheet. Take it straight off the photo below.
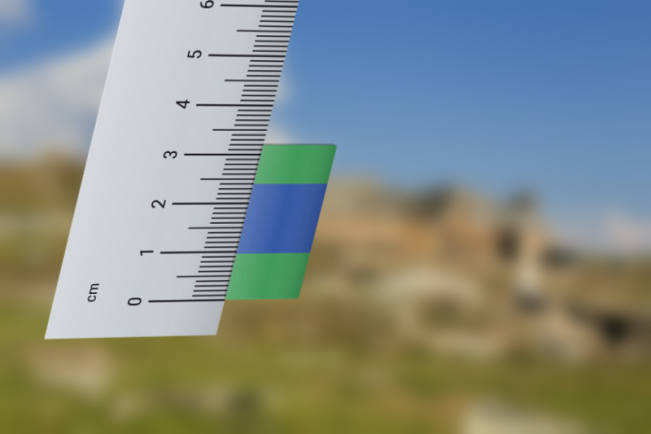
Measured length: 3.2 cm
